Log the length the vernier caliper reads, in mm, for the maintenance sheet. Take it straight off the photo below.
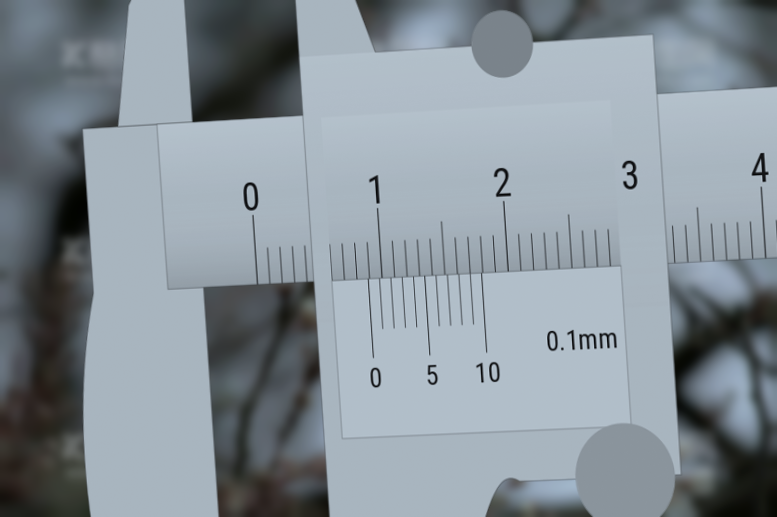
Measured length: 8.9 mm
